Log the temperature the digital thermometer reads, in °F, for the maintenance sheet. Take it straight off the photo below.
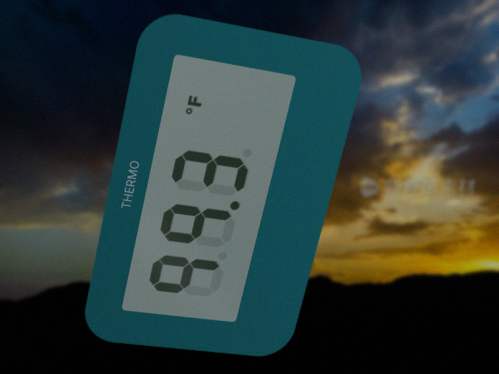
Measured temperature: 99.3 °F
